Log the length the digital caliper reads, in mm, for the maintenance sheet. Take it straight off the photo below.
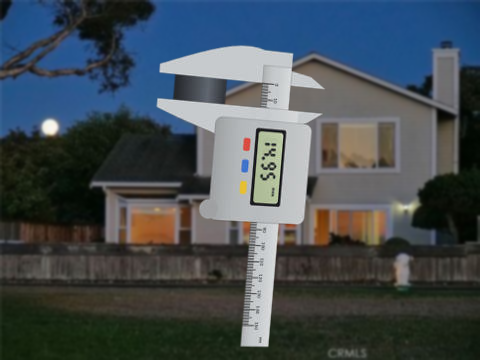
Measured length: 14.95 mm
